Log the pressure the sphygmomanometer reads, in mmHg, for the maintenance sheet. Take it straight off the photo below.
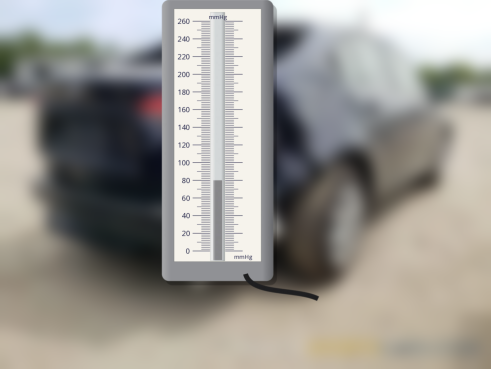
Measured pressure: 80 mmHg
